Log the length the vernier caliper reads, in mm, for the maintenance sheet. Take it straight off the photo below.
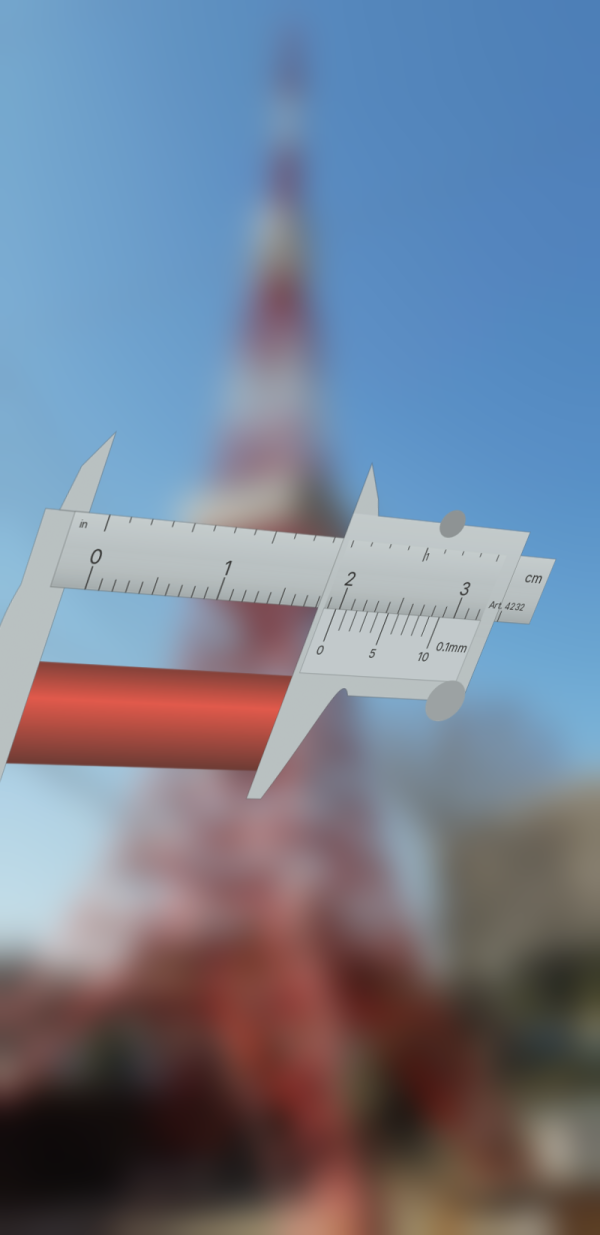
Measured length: 19.7 mm
